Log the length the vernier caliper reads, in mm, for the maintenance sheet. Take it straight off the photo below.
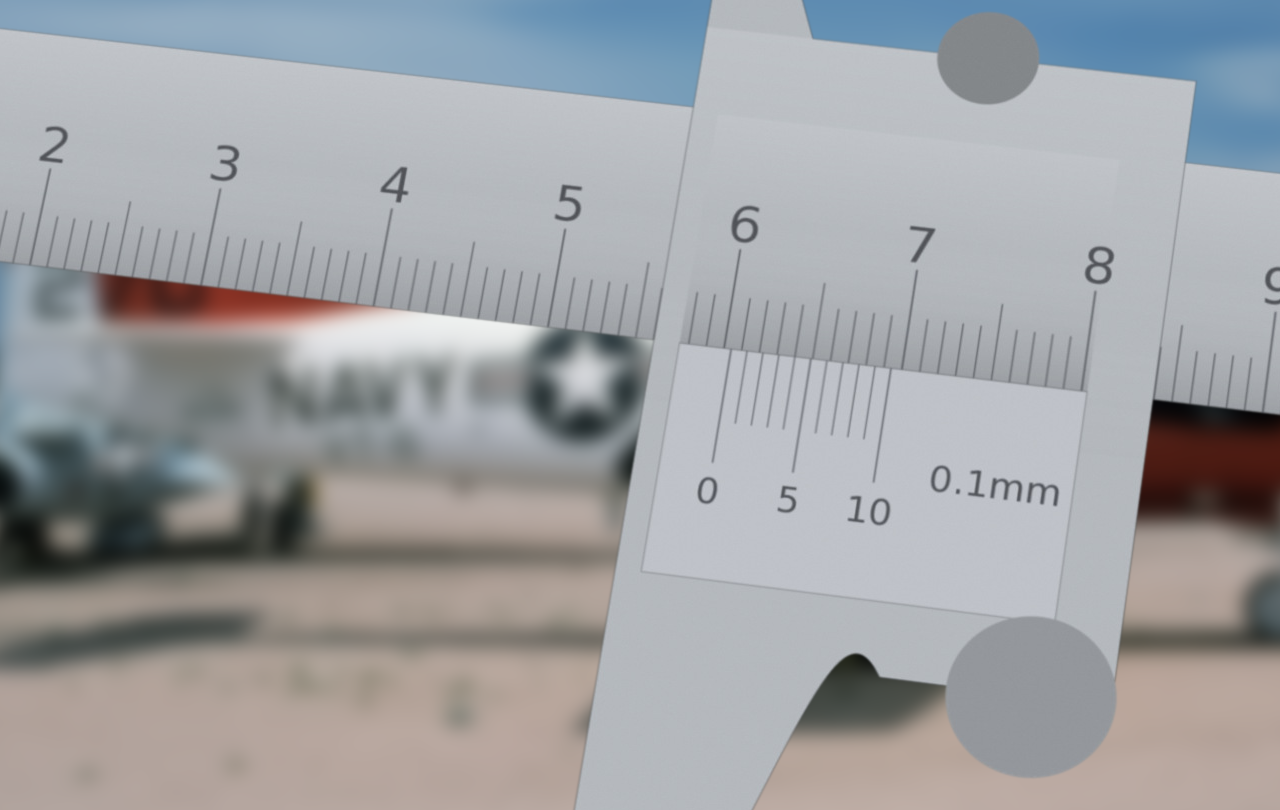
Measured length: 60.4 mm
